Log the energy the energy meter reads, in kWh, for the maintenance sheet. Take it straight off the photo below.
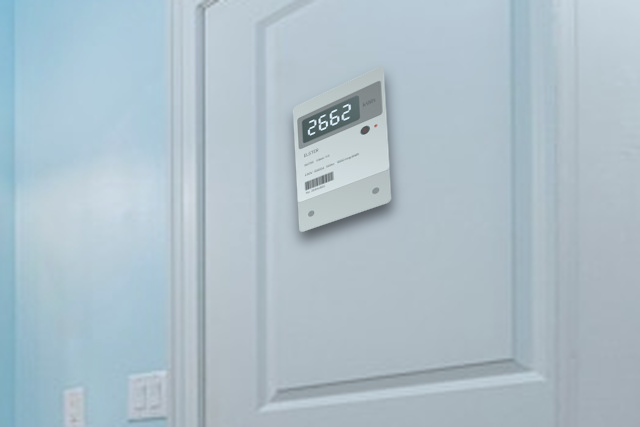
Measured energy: 2662 kWh
